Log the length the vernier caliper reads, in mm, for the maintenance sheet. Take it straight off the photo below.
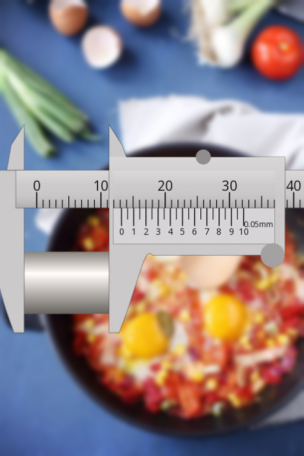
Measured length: 13.2 mm
